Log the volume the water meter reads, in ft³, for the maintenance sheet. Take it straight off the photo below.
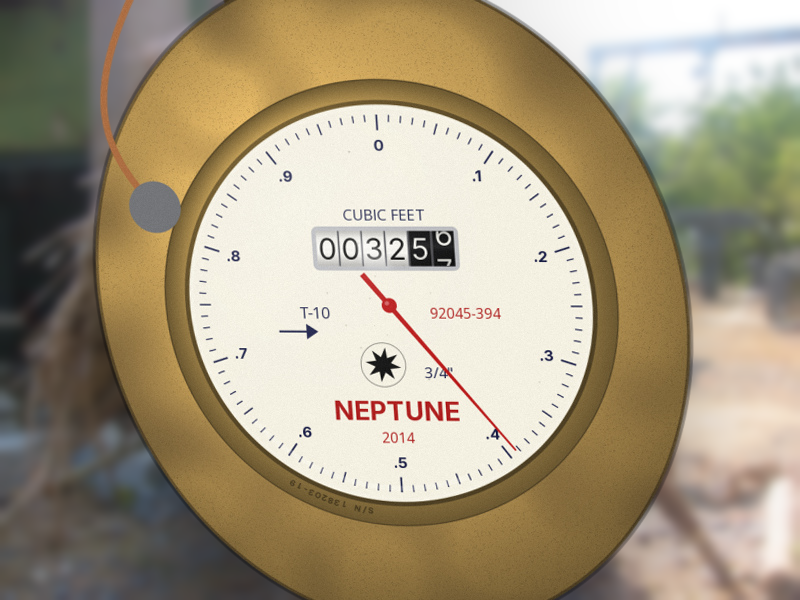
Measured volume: 3256.39 ft³
